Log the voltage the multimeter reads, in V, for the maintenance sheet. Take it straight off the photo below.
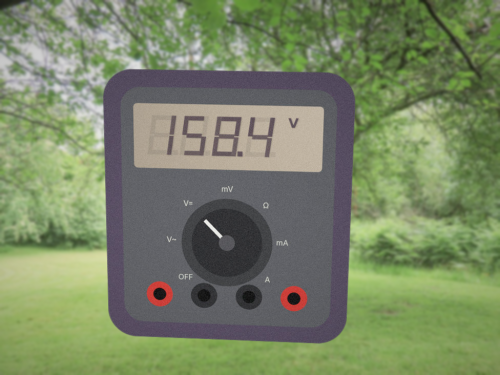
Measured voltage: 158.4 V
